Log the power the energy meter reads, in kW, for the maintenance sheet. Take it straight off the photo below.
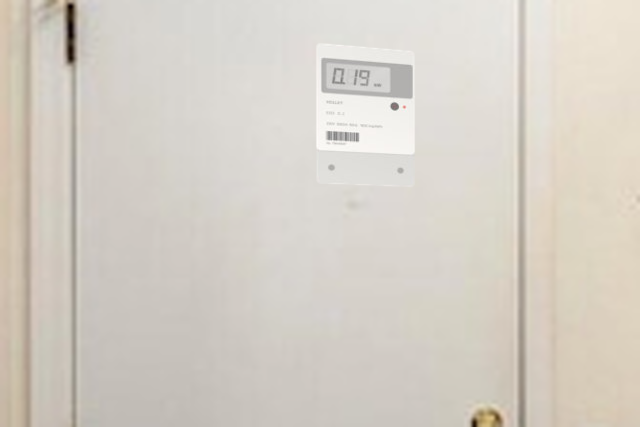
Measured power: 0.19 kW
